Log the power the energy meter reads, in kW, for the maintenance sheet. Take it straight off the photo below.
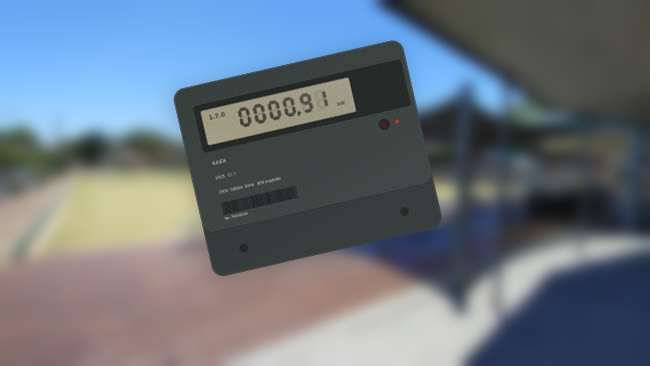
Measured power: 0.91 kW
